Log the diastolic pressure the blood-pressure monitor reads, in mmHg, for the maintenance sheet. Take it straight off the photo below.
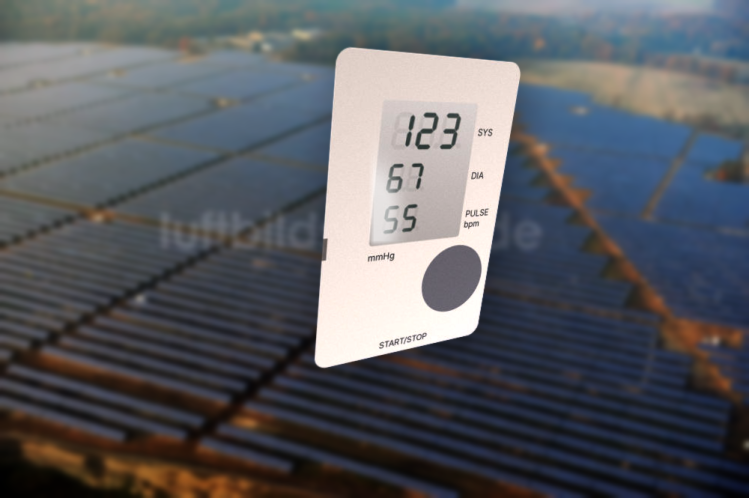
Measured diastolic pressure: 67 mmHg
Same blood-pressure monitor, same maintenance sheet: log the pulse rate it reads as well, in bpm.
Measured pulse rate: 55 bpm
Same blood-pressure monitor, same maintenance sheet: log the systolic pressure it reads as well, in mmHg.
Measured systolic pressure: 123 mmHg
